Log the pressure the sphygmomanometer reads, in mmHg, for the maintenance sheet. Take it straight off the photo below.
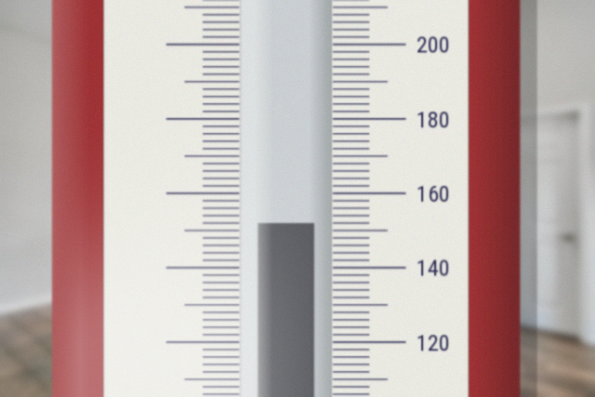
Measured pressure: 152 mmHg
